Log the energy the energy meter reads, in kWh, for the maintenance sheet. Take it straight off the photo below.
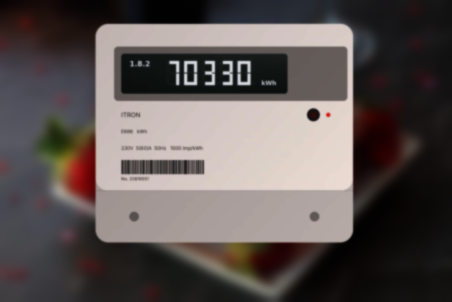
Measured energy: 70330 kWh
